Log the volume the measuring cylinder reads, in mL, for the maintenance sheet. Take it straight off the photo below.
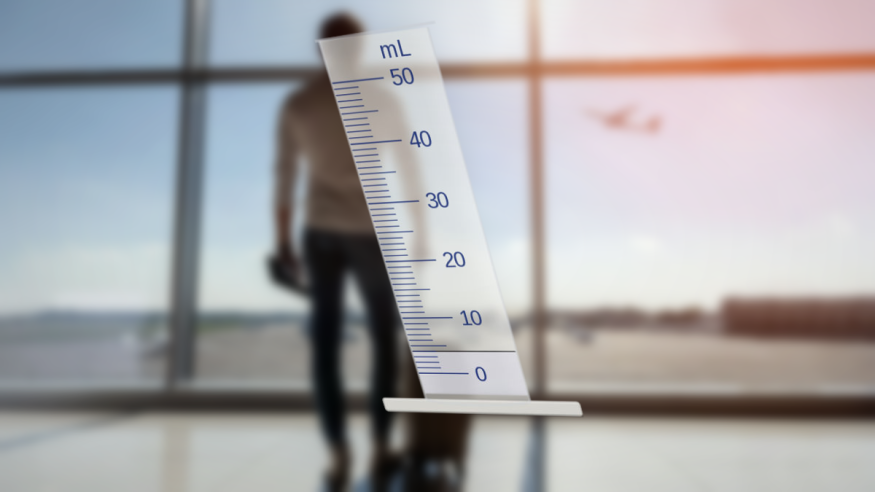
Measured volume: 4 mL
